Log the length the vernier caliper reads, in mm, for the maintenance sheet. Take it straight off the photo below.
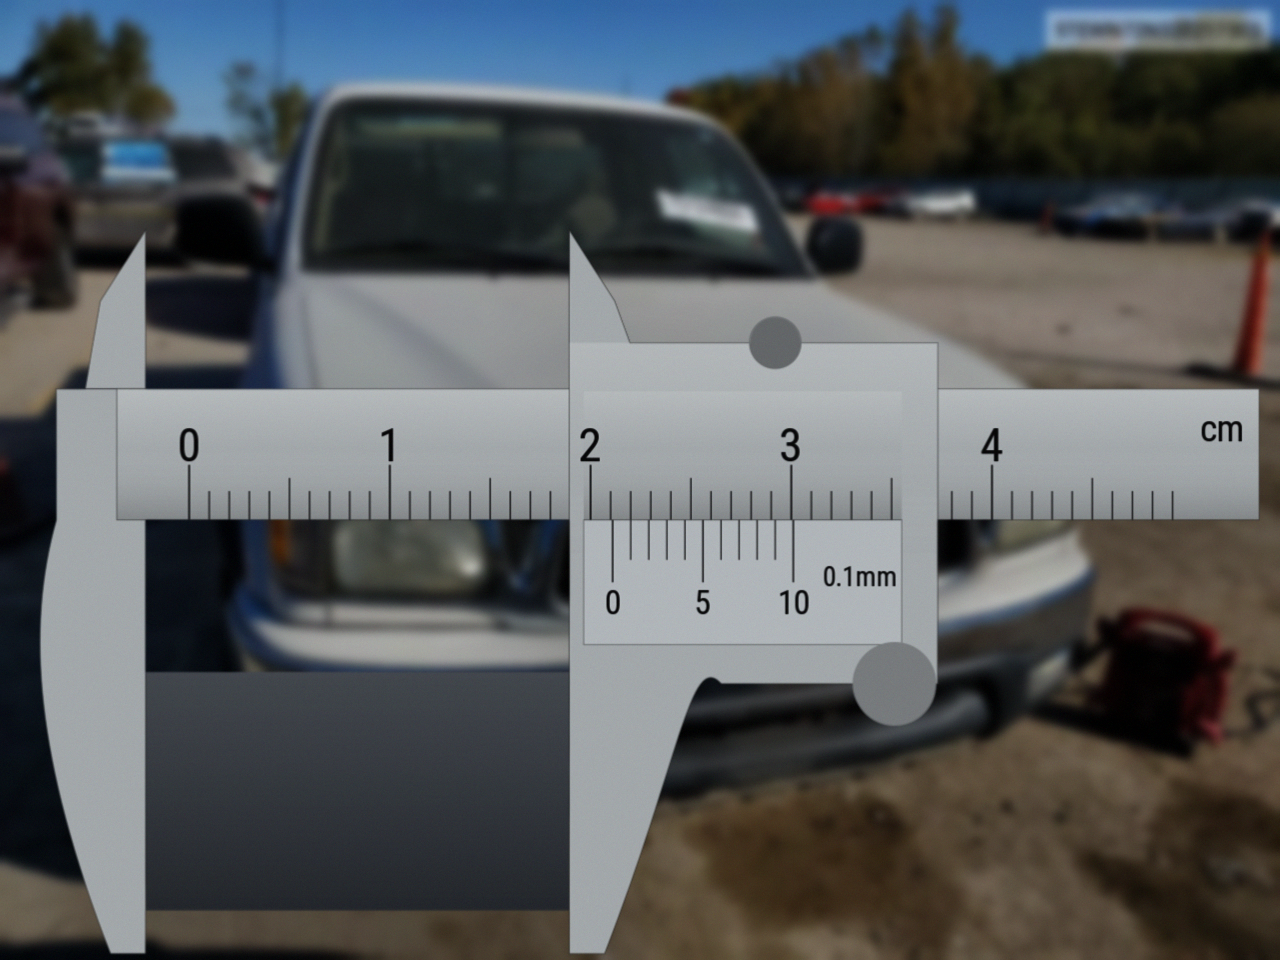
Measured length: 21.1 mm
